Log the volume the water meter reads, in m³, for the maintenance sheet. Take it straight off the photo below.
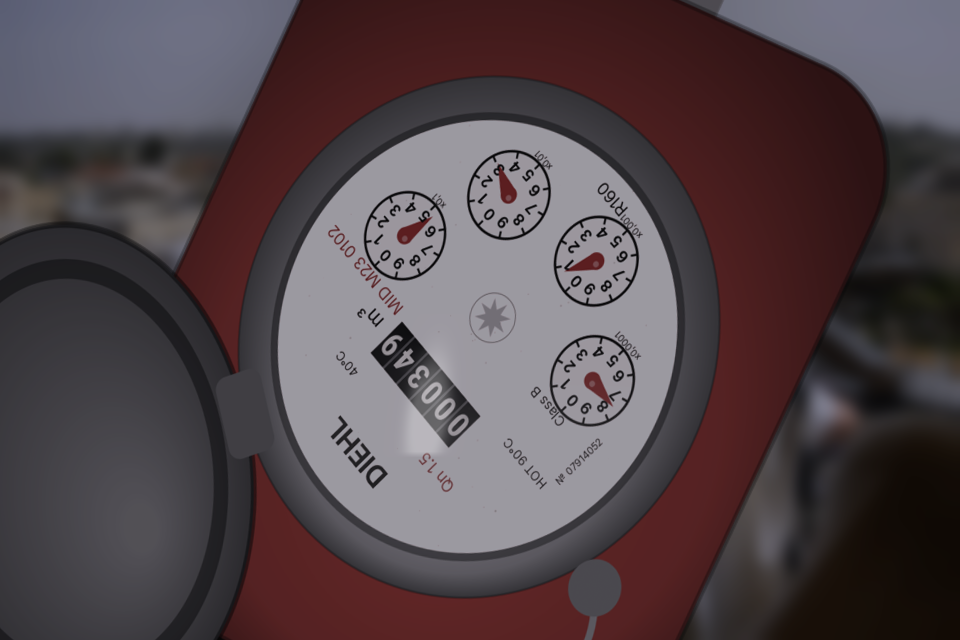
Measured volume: 349.5307 m³
